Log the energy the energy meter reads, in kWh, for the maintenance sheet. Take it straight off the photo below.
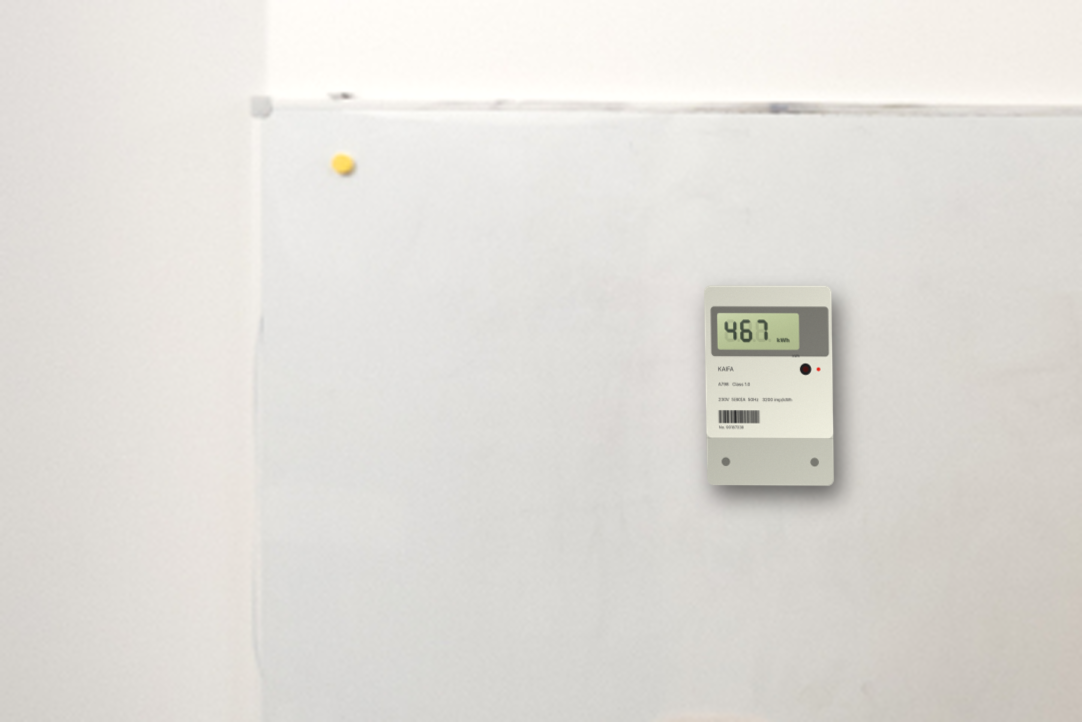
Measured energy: 467 kWh
